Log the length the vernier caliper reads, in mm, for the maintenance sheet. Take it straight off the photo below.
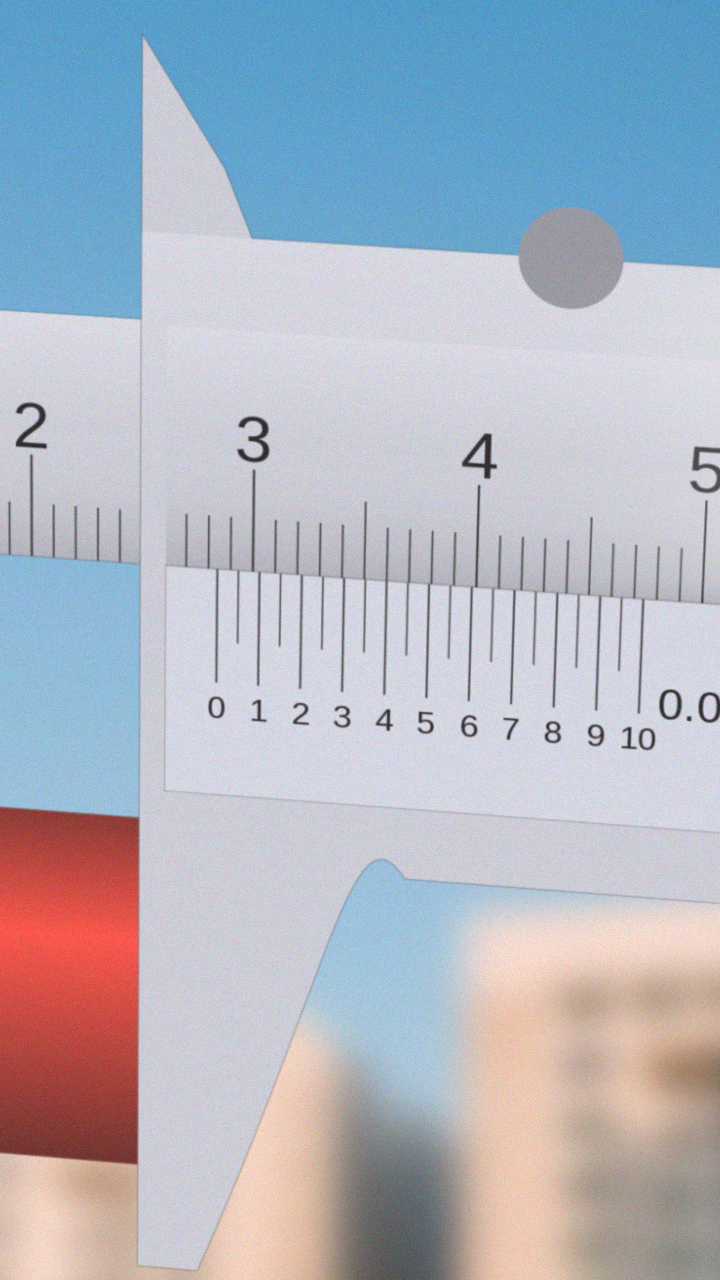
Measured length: 28.4 mm
